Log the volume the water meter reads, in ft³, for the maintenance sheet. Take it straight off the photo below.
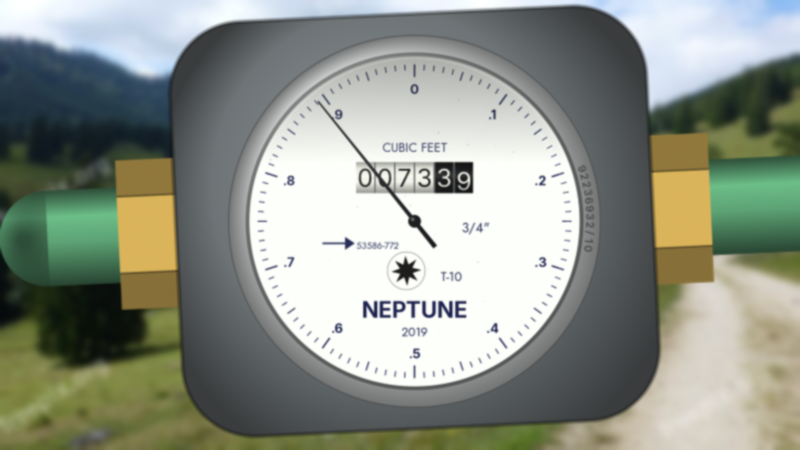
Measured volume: 7338.89 ft³
